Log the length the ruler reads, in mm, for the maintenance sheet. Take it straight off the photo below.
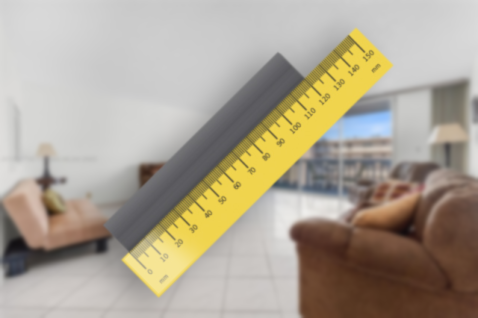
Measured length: 120 mm
